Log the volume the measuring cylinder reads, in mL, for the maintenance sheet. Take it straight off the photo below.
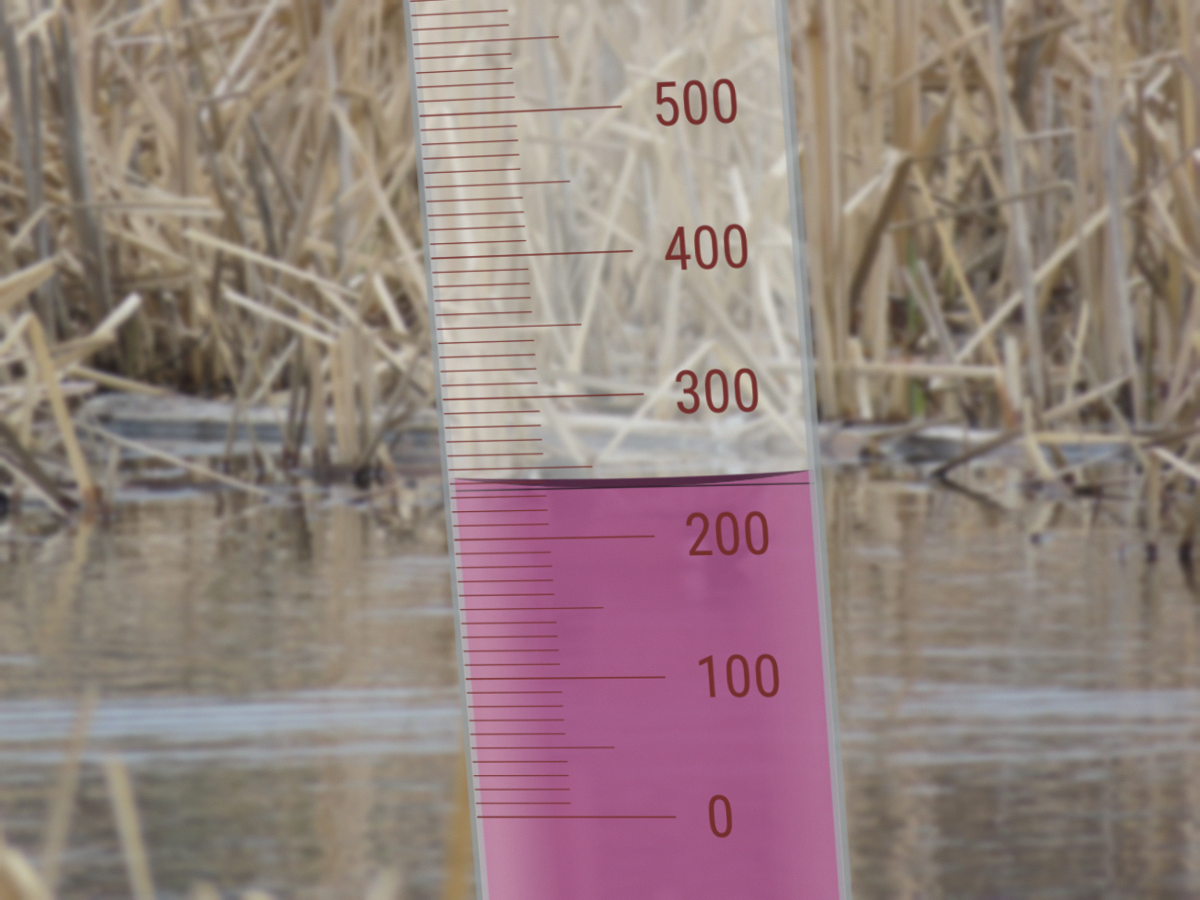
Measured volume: 235 mL
